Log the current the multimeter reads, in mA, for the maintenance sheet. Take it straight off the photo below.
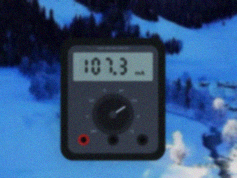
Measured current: 107.3 mA
